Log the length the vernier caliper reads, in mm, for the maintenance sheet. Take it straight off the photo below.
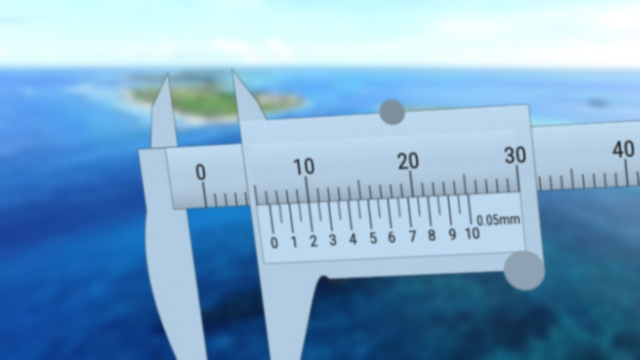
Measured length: 6.2 mm
